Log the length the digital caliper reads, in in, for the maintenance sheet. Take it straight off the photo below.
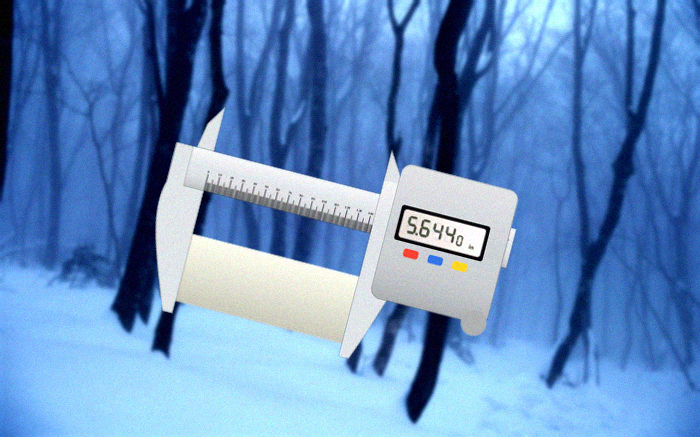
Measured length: 5.6440 in
